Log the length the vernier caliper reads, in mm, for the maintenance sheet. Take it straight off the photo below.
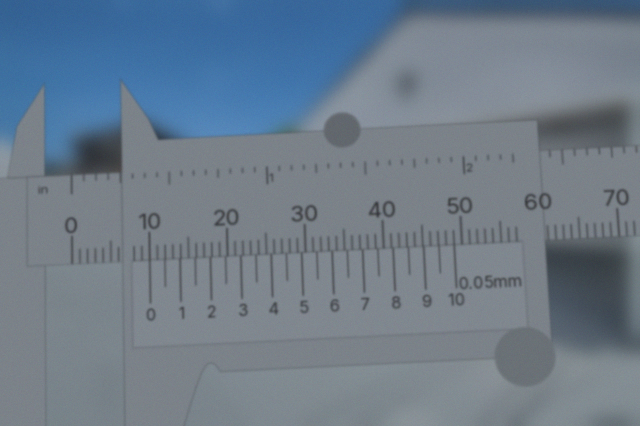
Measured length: 10.0 mm
